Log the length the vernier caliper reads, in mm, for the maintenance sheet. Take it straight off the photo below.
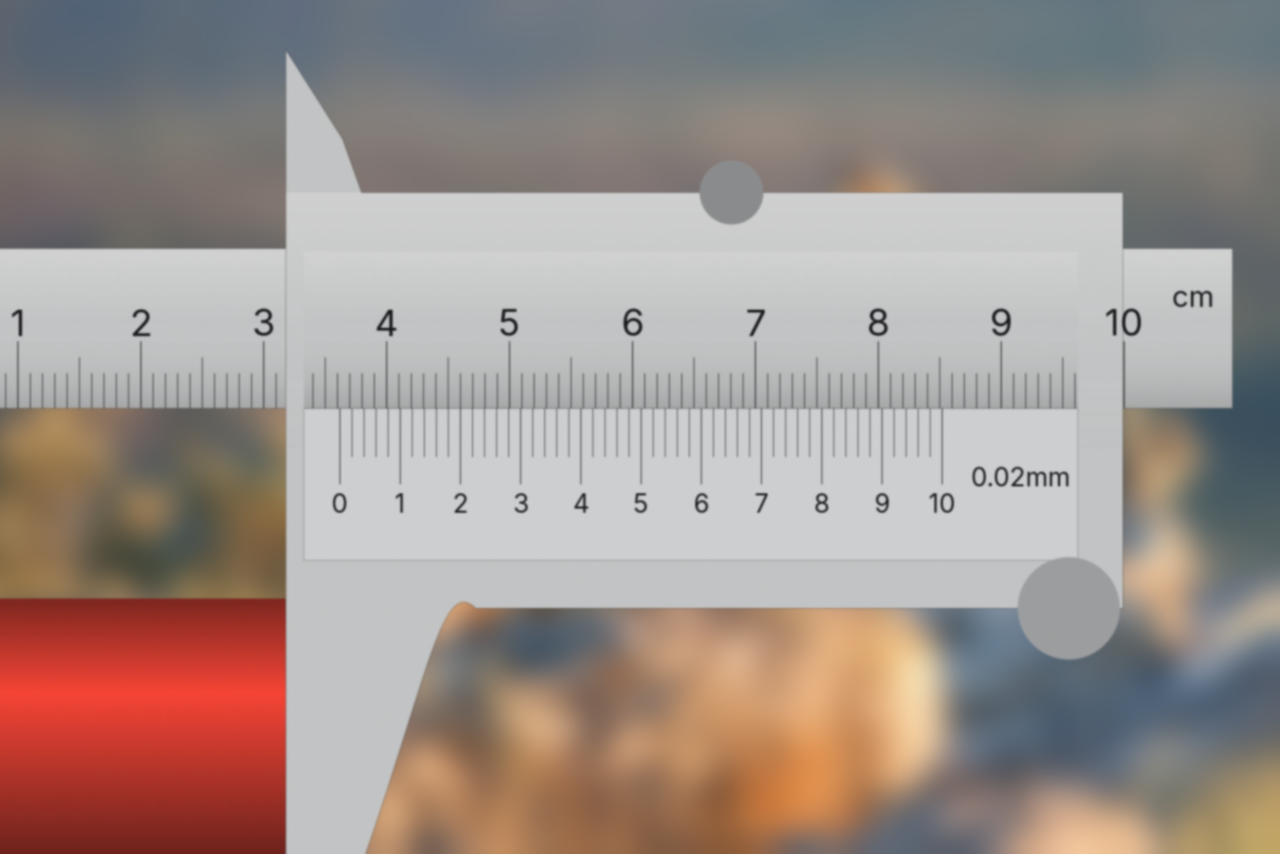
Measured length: 36.2 mm
